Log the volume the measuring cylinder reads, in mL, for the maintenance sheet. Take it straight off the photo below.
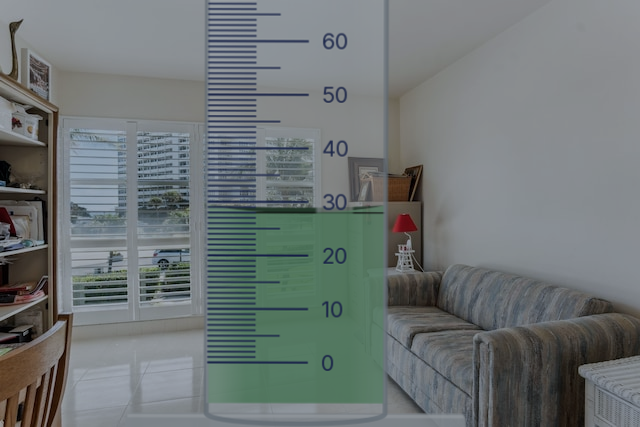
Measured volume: 28 mL
